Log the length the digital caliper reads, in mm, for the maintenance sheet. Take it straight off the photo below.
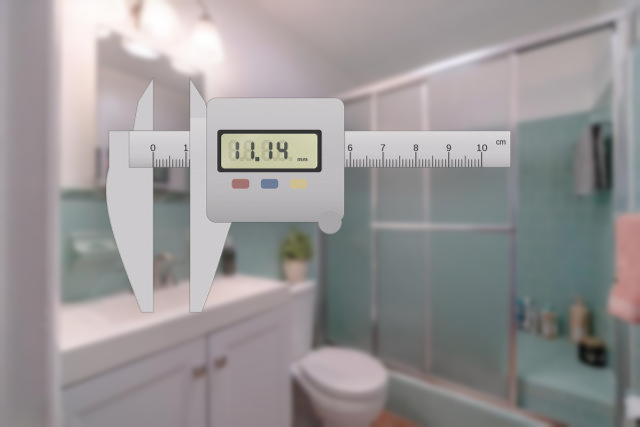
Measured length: 11.14 mm
